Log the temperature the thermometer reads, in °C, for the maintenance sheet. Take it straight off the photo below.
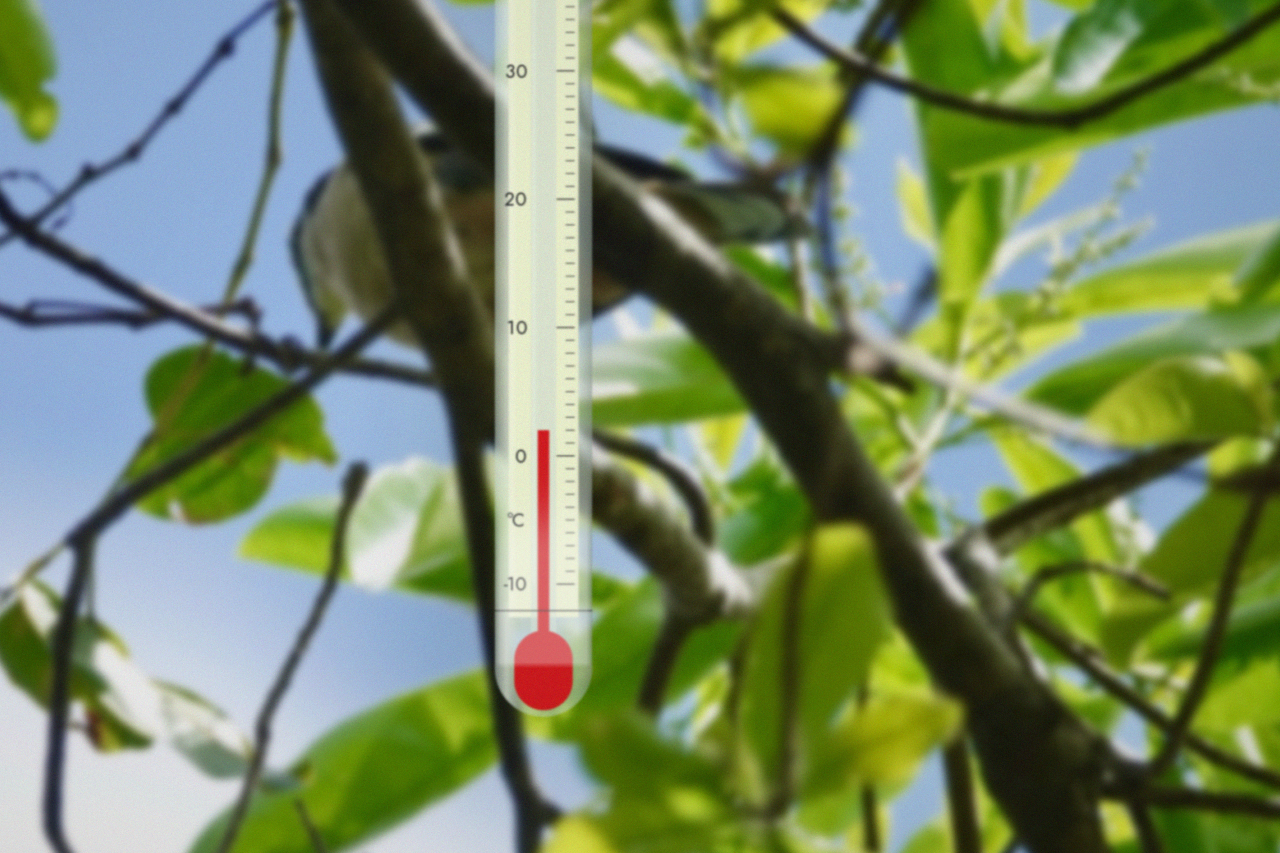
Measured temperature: 2 °C
